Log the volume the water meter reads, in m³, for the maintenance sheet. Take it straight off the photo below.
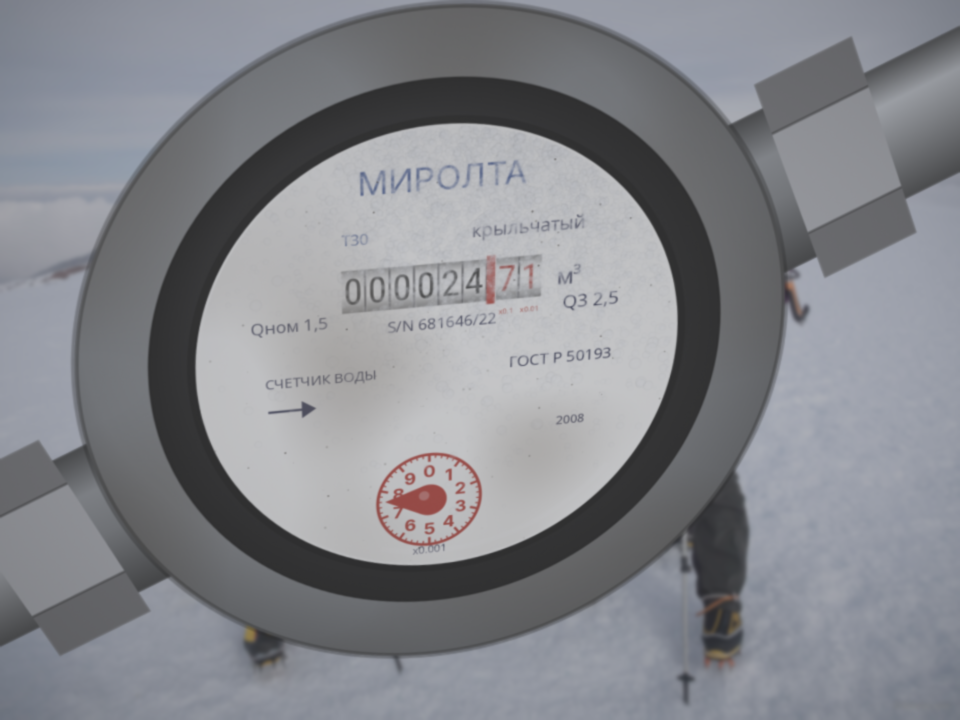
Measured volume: 24.717 m³
